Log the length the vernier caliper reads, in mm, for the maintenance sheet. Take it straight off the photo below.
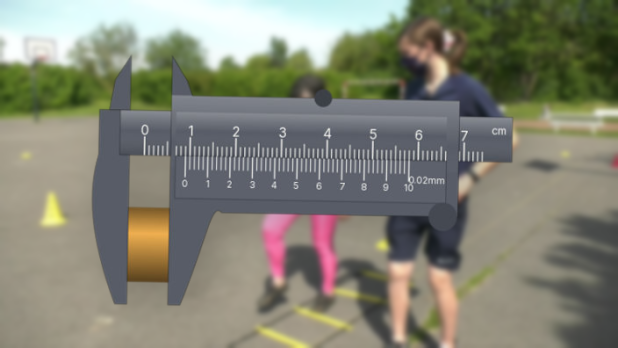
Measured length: 9.0 mm
